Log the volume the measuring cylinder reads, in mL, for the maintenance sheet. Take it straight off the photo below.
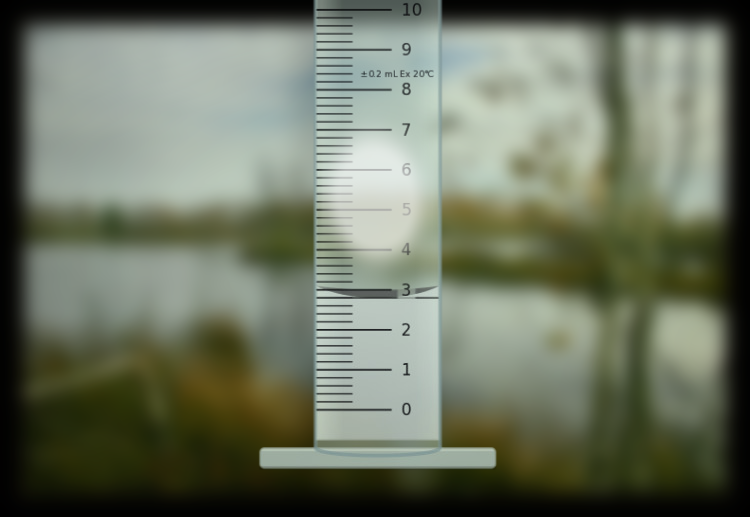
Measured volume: 2.8 mL
